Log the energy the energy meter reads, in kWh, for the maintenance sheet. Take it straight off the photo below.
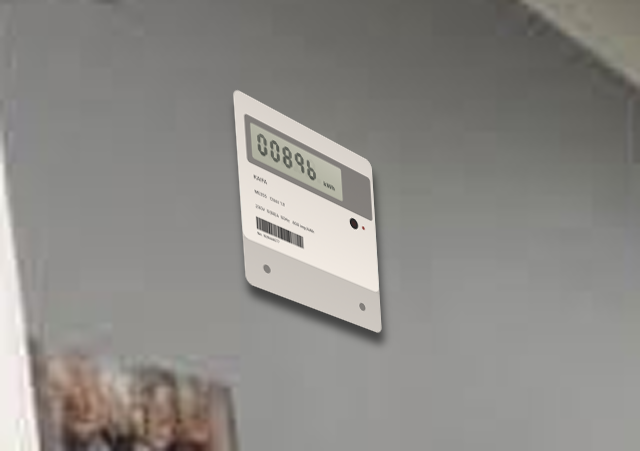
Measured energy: 896 kWh
